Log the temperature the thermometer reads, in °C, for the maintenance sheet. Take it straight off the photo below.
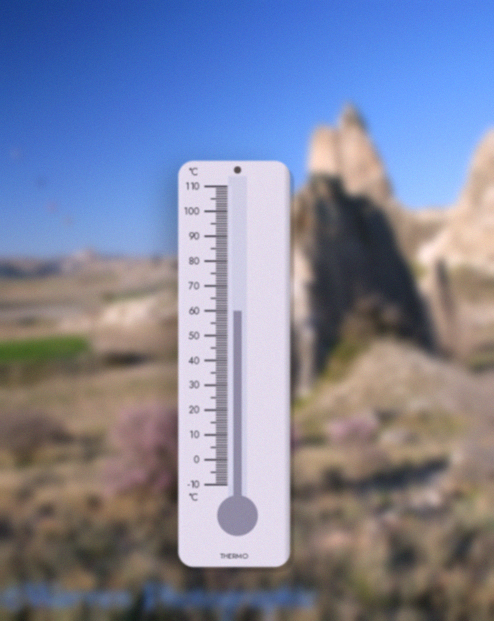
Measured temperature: 60 °C
